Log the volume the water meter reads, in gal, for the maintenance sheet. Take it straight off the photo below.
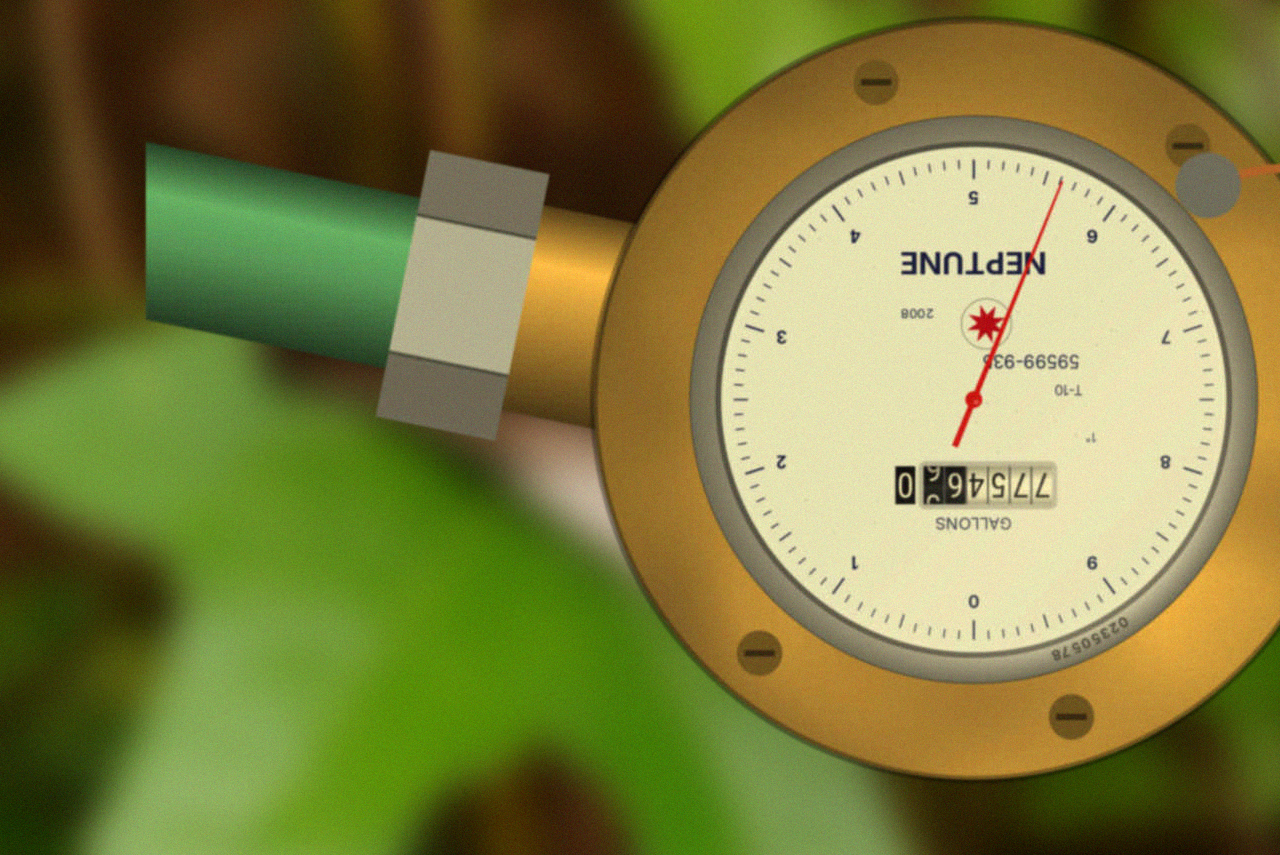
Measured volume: 7754655.6 gal
